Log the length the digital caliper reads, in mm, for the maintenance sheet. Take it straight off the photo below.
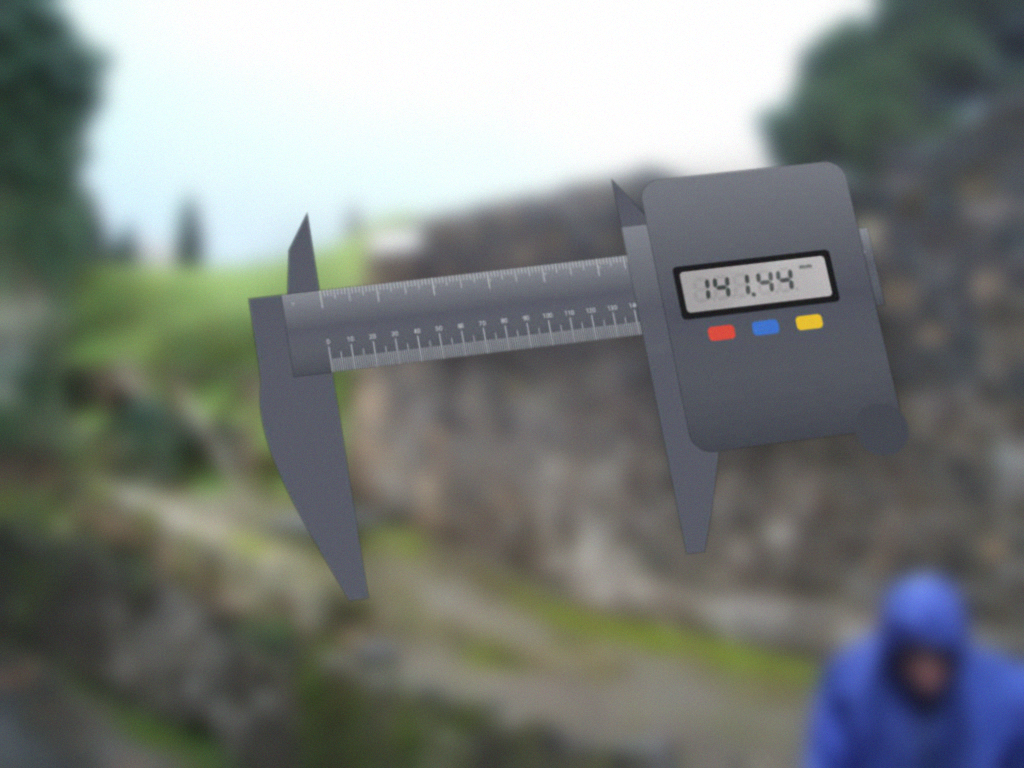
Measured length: 141.44 mm
